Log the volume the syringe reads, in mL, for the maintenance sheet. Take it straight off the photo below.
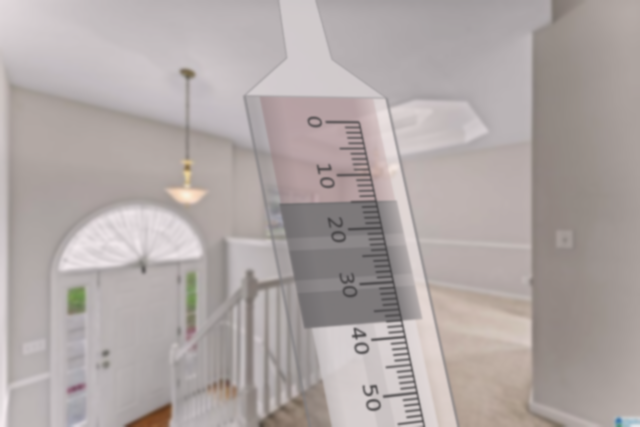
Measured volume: 15 mL
